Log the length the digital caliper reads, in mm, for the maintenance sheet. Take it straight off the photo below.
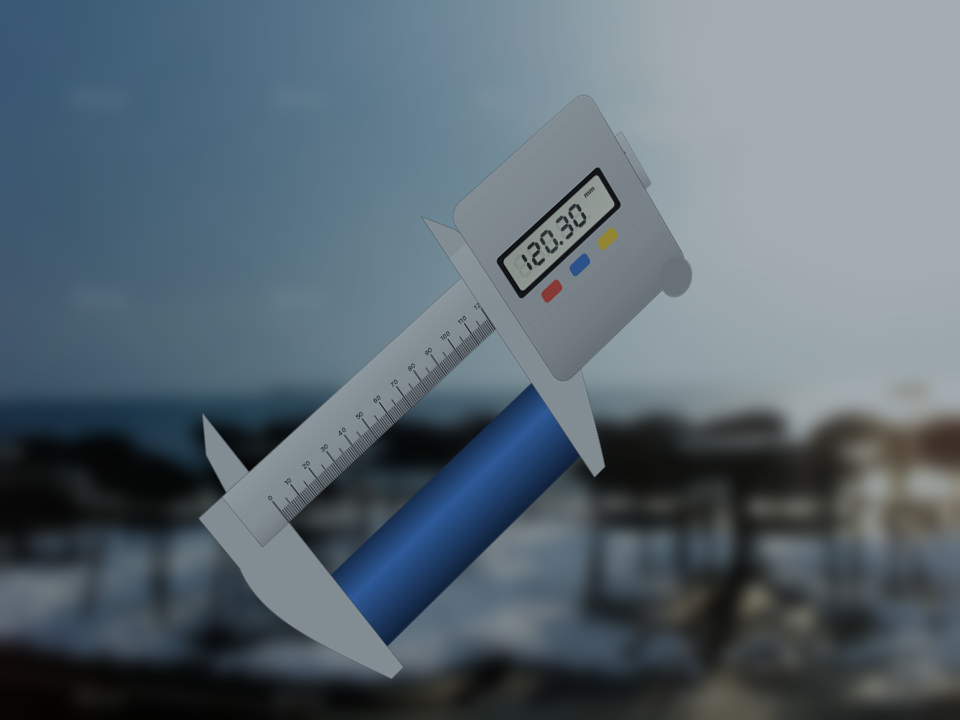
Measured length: 120.30 mm
